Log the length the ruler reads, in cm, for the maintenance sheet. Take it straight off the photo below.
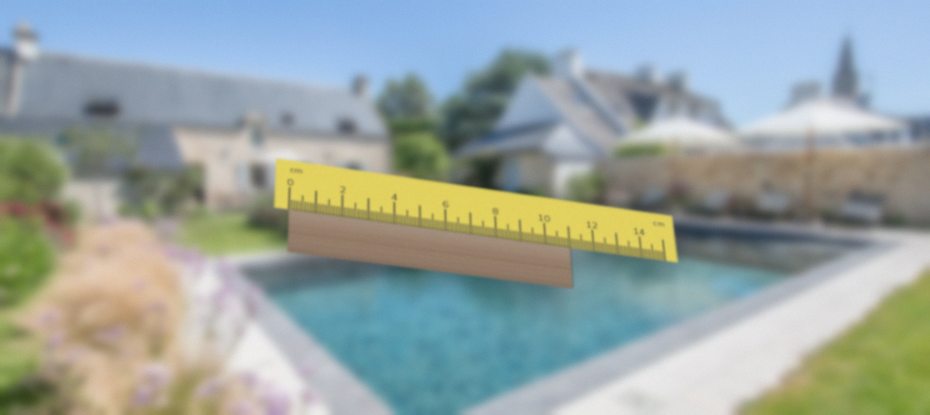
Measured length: 11 cm
